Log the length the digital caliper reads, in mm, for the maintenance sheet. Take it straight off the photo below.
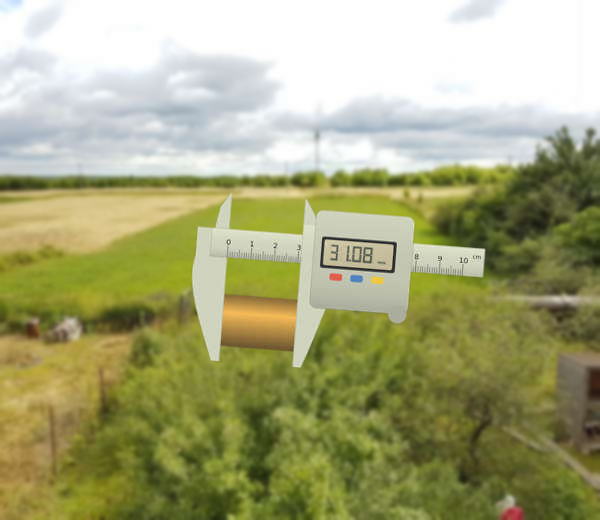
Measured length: 31.08 mm
